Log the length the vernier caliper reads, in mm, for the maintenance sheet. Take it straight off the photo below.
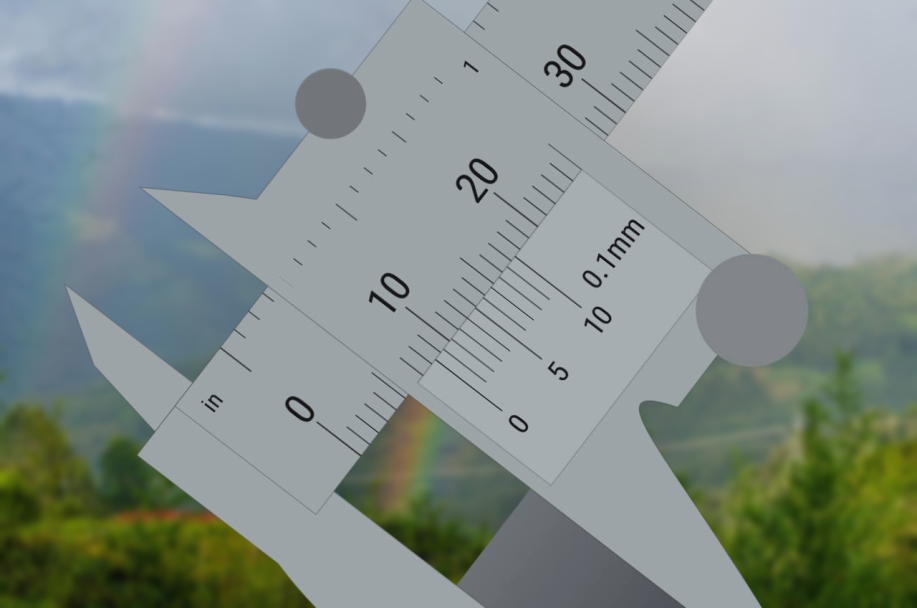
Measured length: 8.4 mm
